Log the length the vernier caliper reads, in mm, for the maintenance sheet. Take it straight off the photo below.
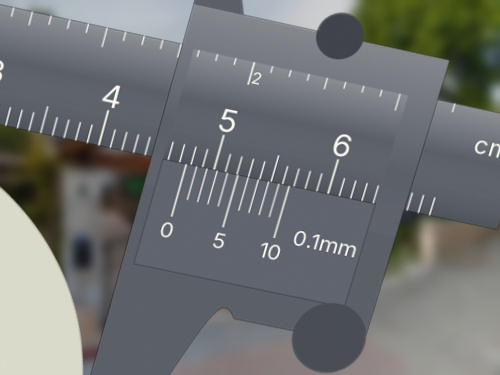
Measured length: 47.6 mm
